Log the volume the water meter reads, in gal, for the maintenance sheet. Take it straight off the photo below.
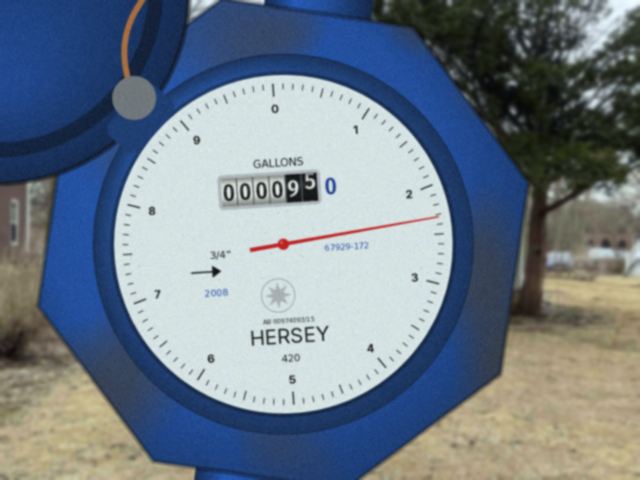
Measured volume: 952.3 gal
